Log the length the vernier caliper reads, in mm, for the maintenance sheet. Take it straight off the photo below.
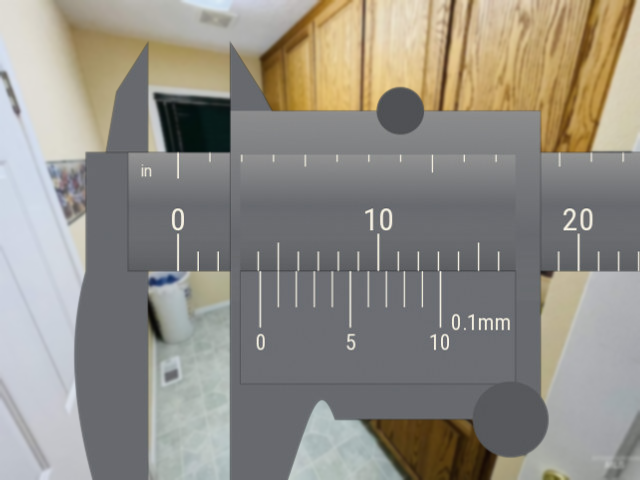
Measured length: 4.1 mm
